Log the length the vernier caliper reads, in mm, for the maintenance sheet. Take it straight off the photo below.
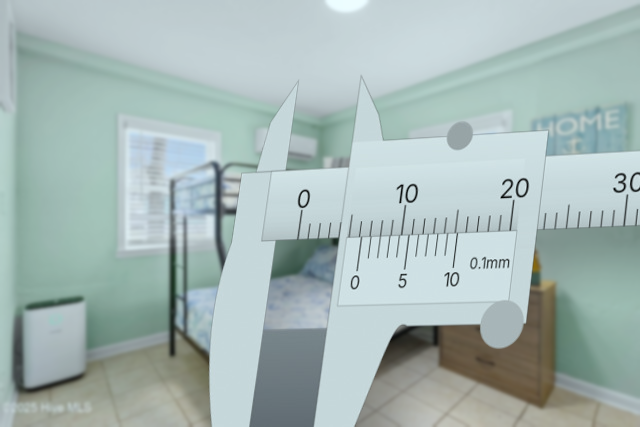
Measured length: 6.2 mm
